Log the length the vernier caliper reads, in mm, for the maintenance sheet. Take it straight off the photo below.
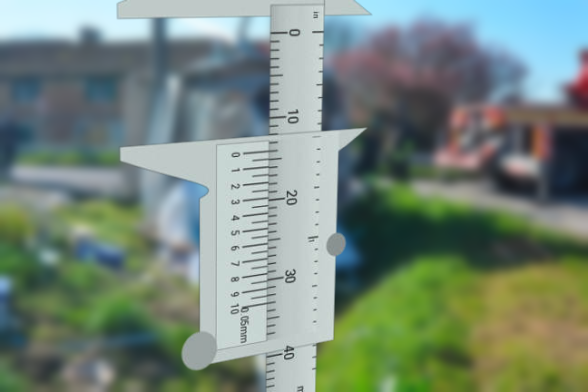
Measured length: 14.0 mm
